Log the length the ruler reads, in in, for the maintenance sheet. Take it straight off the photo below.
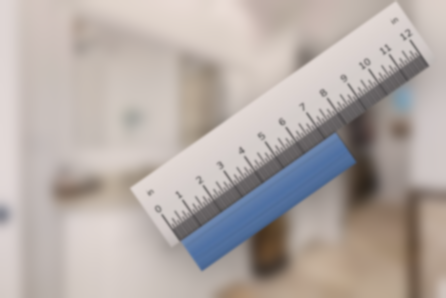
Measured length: 7.5 in
